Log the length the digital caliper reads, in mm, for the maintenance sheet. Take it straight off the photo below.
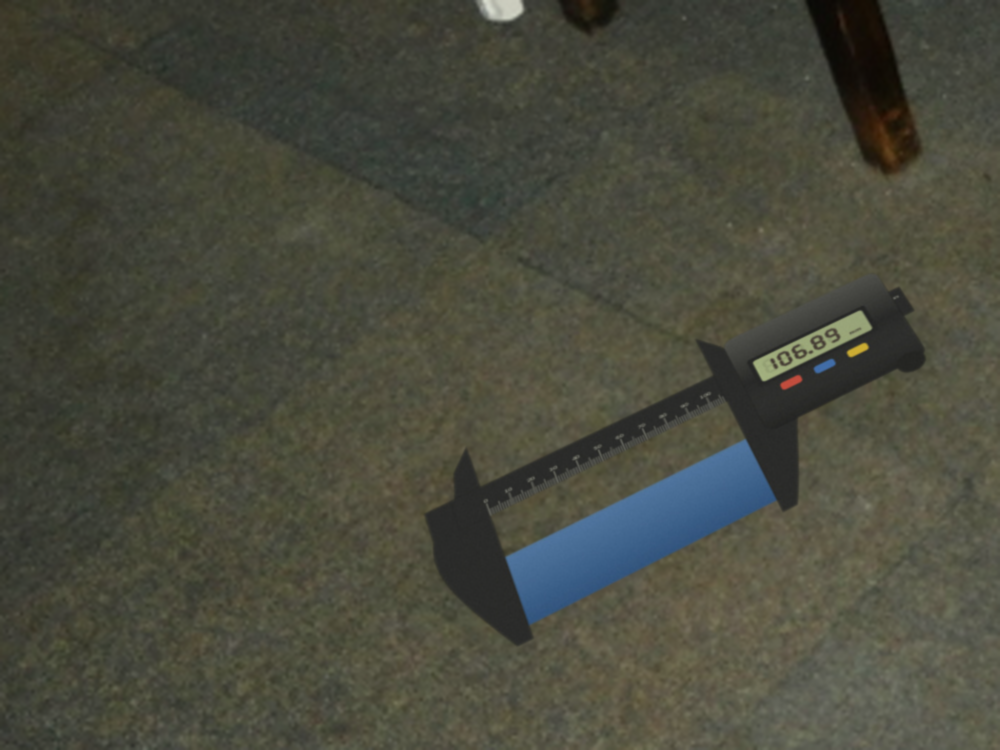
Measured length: 106.89 mm
